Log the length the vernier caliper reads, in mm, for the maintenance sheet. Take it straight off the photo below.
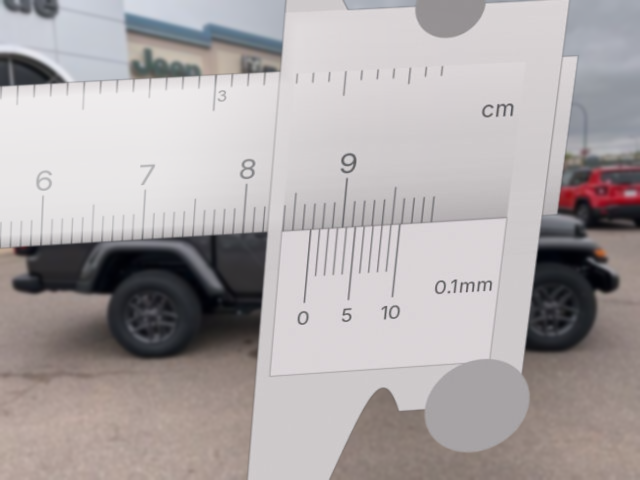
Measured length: 86.8 mm
